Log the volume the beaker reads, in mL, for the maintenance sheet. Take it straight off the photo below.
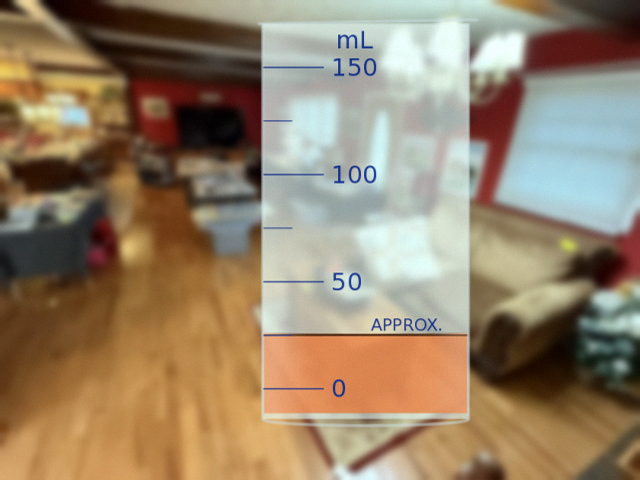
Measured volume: 25 mL
